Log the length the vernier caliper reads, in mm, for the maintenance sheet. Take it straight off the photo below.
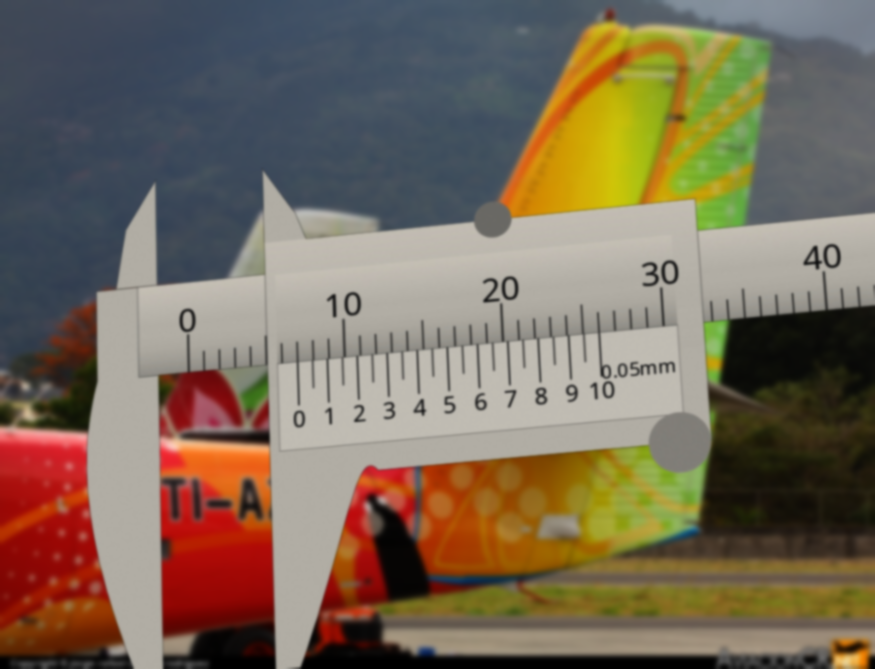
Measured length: 7.0 mm
